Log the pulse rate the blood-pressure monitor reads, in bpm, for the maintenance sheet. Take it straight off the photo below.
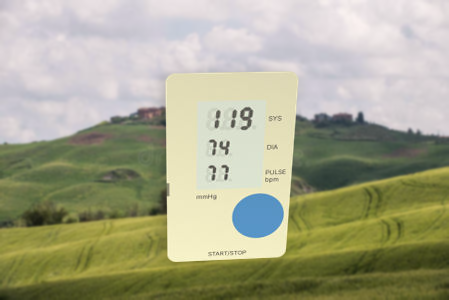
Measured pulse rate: 77 bpm
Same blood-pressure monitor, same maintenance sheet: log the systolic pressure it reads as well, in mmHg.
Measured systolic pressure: 119 mmHg
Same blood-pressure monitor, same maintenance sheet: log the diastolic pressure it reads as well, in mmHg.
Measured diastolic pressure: 74 mmHg
